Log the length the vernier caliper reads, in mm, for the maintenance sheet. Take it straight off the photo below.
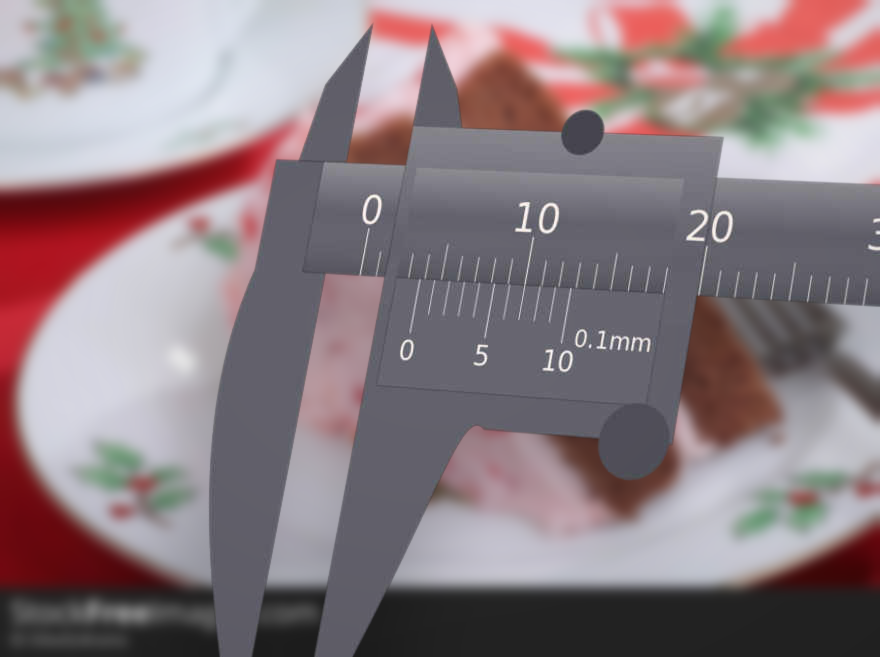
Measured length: 3.7 mm
